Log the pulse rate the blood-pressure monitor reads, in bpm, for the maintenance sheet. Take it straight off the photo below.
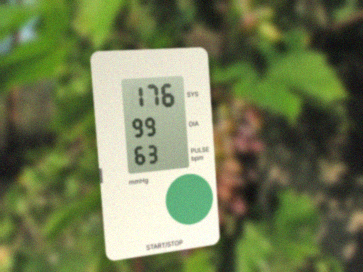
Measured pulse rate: 63 bpm
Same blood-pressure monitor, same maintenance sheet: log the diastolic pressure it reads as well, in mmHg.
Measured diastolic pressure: 99 mmHg
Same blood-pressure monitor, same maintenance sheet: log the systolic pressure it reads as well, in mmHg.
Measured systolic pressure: 176 mmHg
